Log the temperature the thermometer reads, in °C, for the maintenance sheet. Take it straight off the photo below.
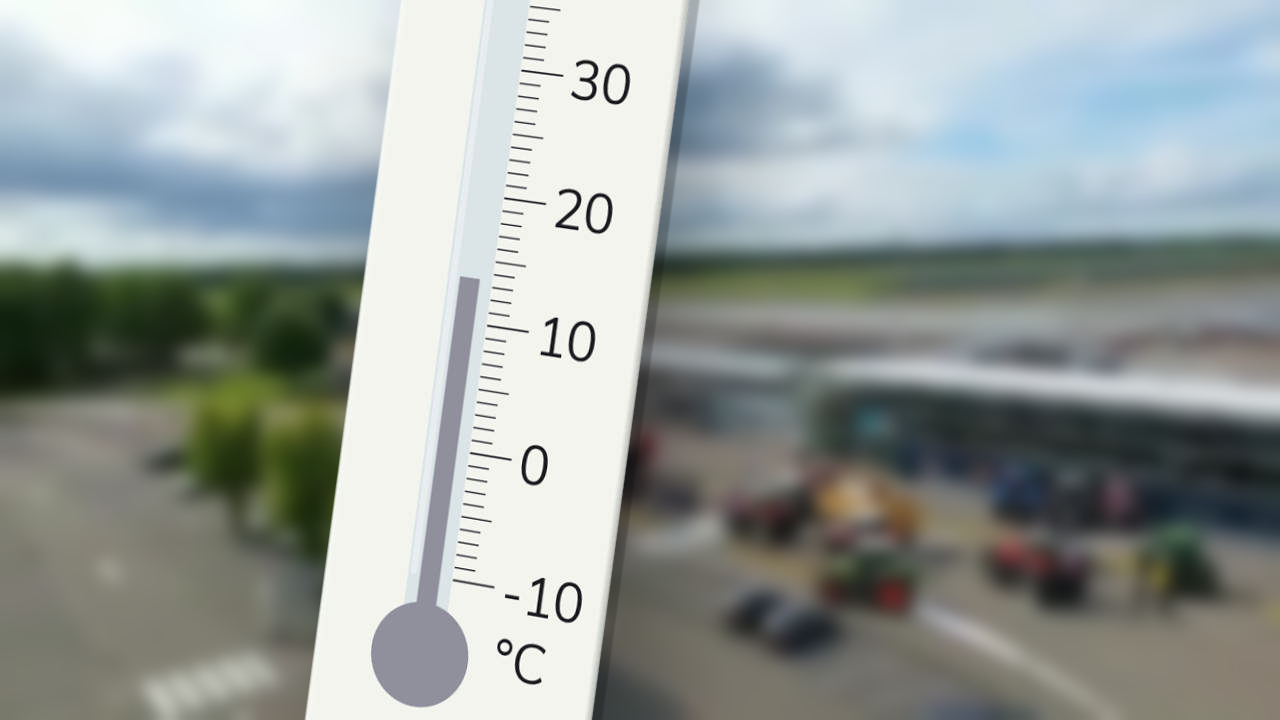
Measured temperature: 13.5 °C
